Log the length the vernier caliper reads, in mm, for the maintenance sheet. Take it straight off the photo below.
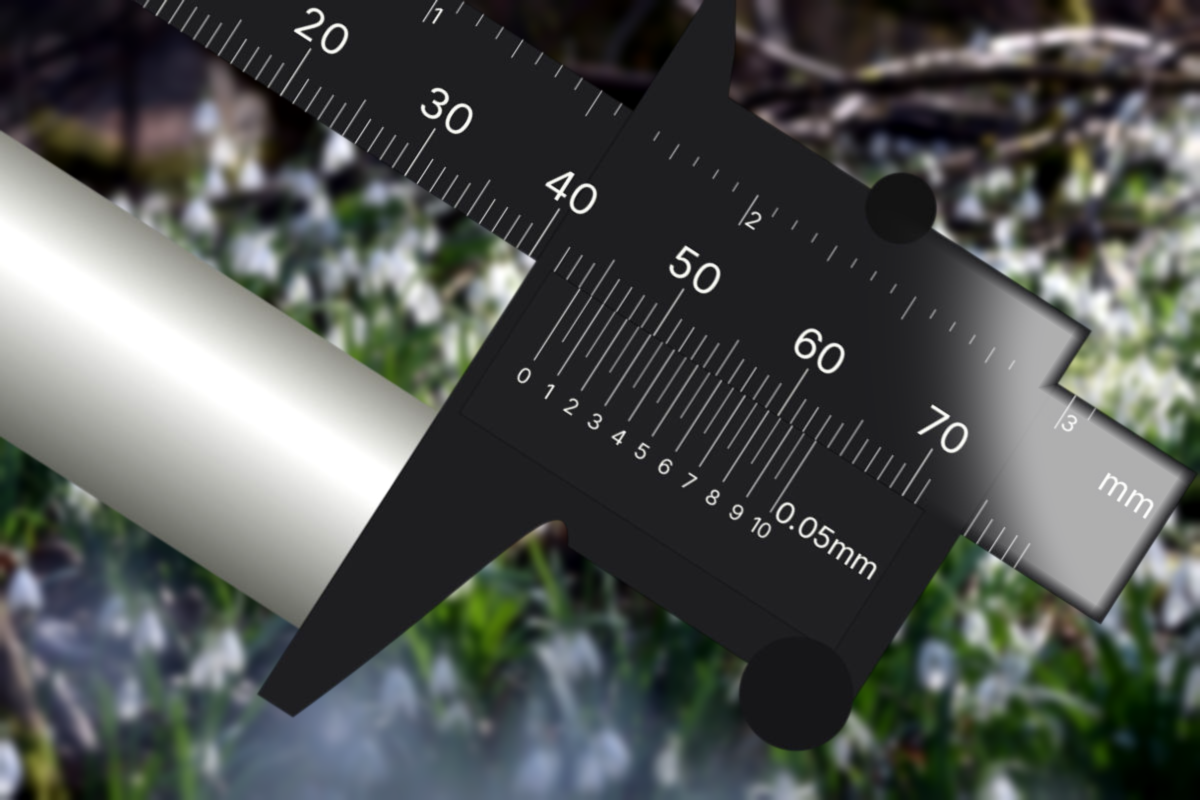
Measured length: 44.1 mm
